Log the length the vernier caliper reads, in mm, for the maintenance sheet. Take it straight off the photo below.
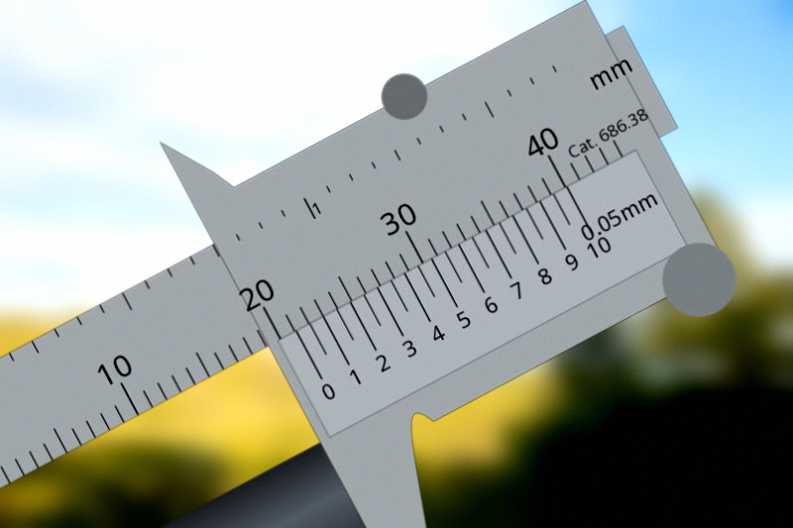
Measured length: 21.1 mm
